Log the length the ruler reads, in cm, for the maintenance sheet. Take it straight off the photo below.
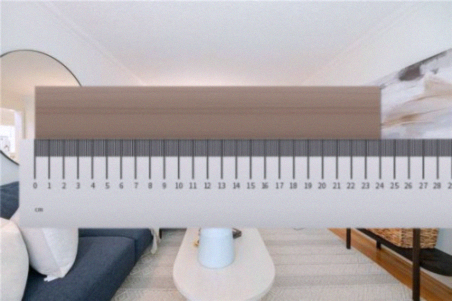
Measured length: 24 cm
